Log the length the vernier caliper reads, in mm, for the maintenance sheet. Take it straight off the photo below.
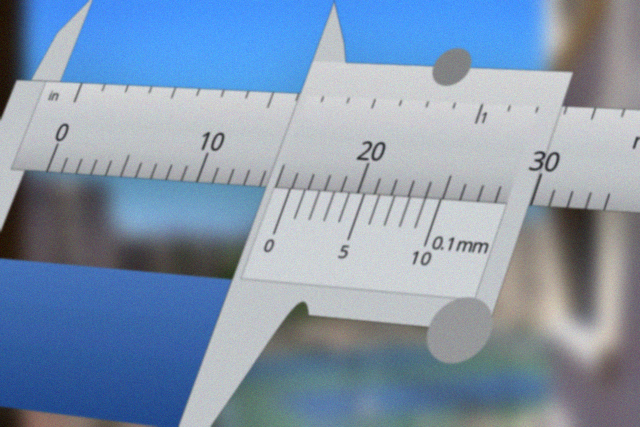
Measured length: 15.9 mm
